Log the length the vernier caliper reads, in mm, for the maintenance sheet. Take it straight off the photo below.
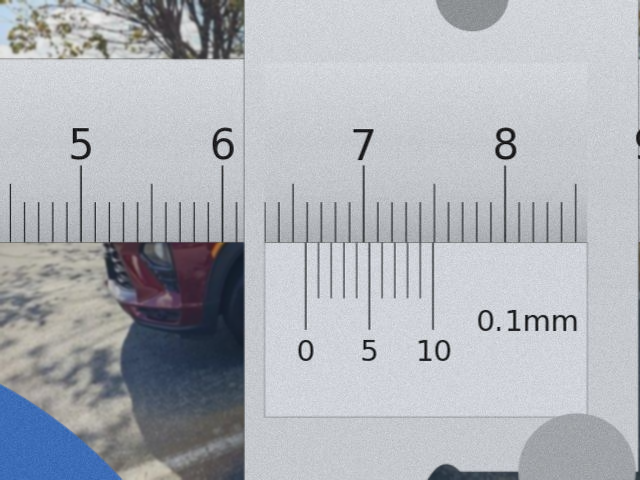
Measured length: 65.9 mm
